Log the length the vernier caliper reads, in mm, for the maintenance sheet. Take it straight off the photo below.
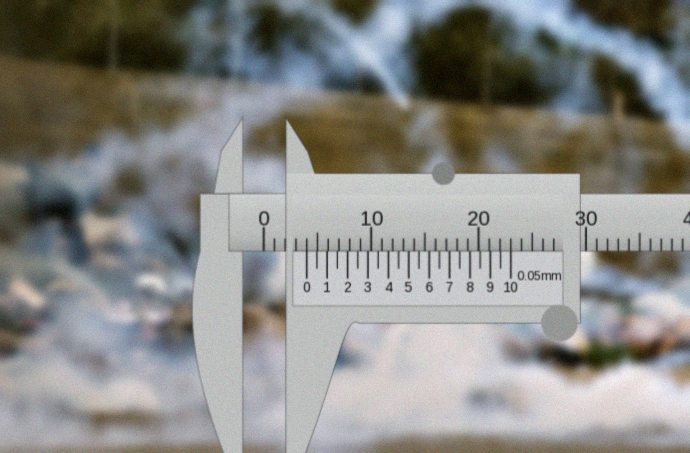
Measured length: 4.0 mm
